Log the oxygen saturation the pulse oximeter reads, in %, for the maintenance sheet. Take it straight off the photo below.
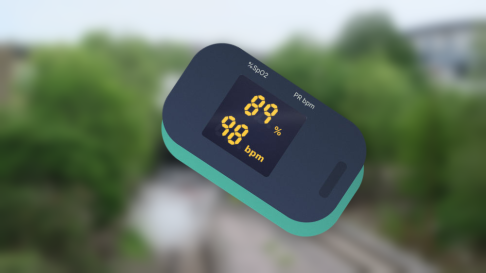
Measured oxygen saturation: 89 %
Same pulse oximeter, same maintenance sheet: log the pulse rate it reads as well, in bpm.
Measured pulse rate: 98 bpm
